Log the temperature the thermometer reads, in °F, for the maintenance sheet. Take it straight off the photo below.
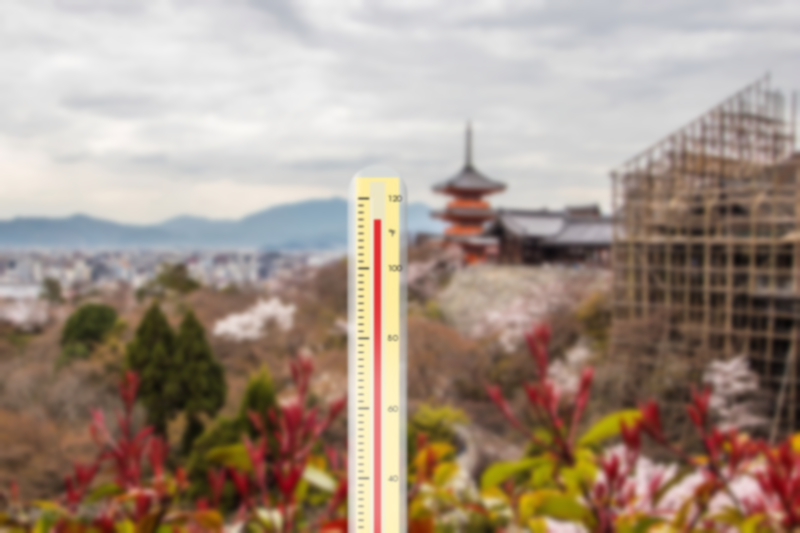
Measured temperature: 114 °F
